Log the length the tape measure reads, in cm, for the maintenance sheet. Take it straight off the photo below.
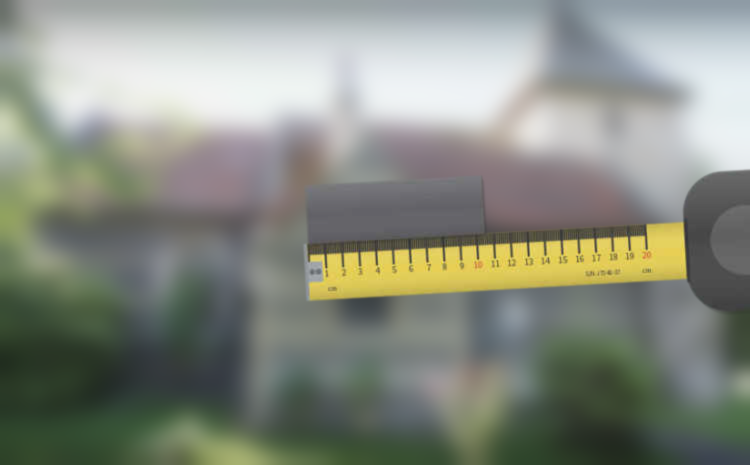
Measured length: 10.5 cm
